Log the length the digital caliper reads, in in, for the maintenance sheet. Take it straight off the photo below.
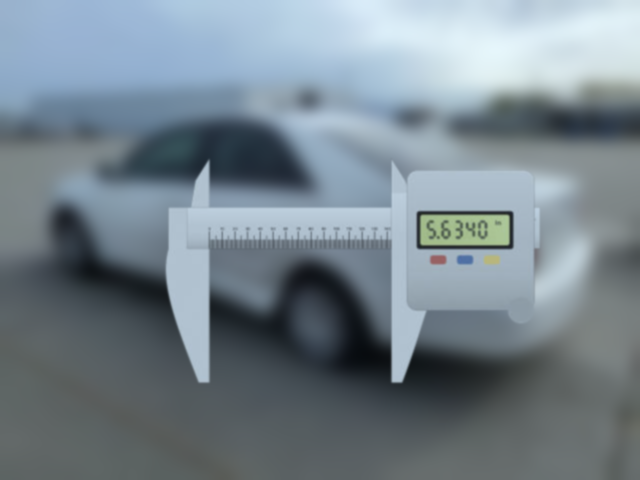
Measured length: 5.6340 in
